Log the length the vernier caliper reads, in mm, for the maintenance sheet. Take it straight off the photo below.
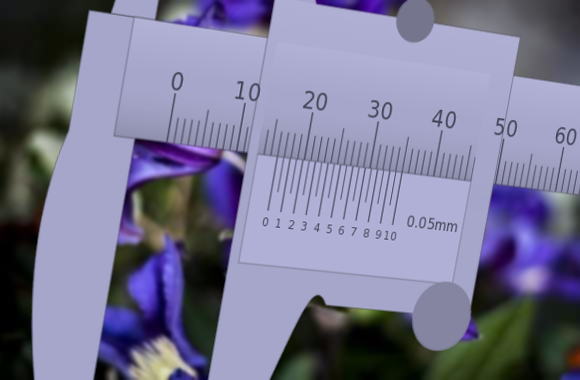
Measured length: 16.0 mm
